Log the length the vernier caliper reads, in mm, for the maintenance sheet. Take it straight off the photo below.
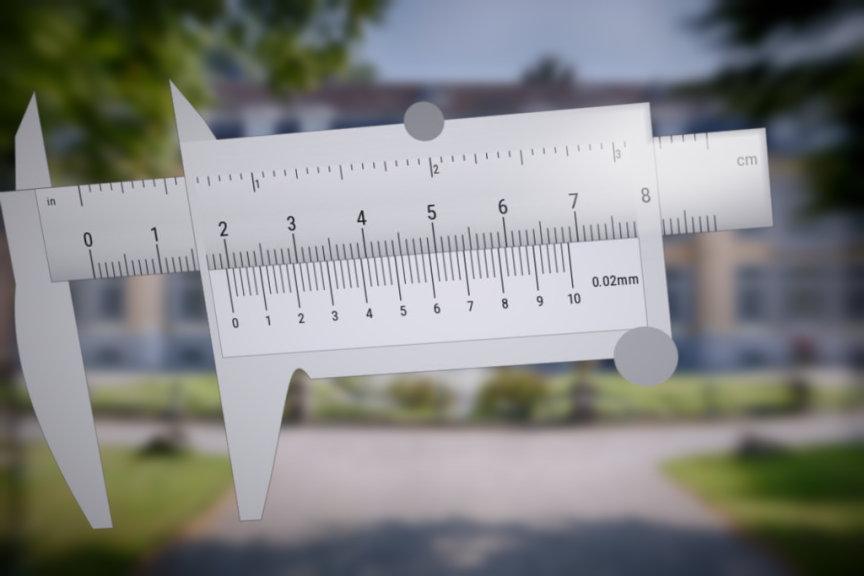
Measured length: 19.6 mm
